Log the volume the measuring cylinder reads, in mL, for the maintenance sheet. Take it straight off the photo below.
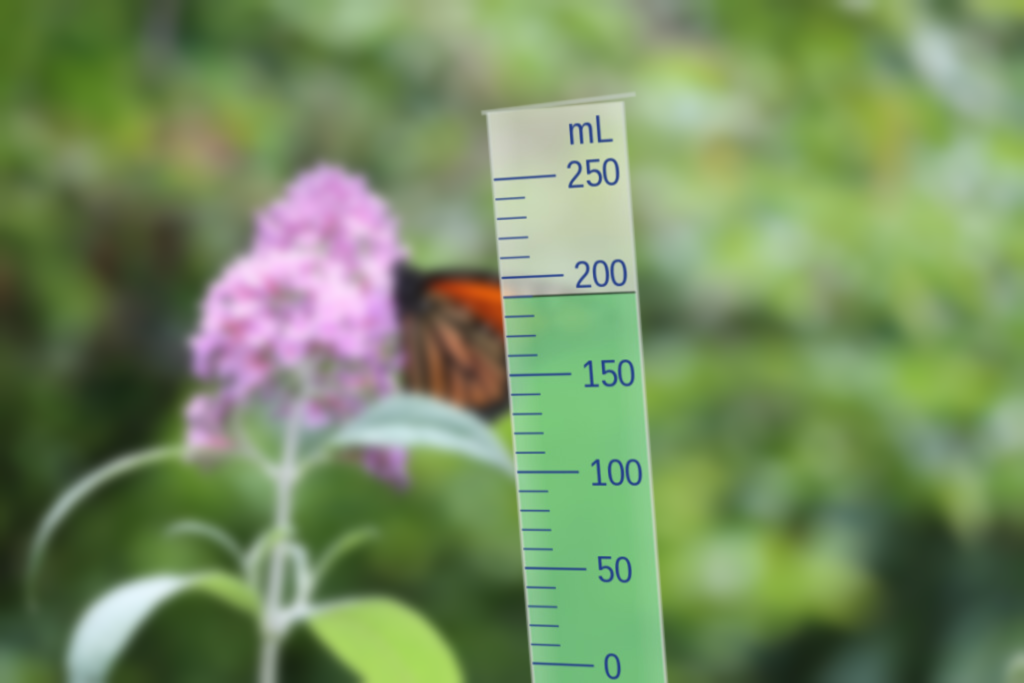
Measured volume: 190 mL
